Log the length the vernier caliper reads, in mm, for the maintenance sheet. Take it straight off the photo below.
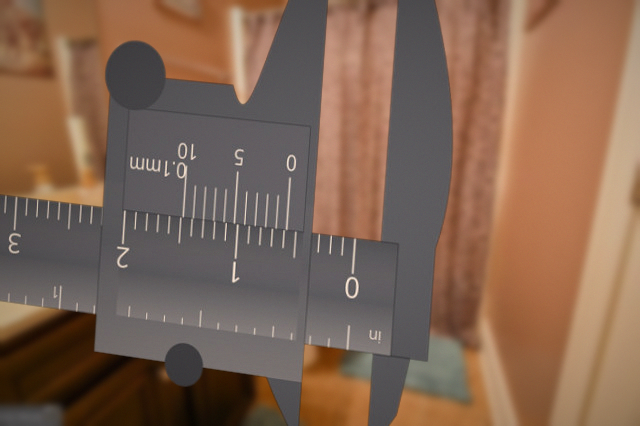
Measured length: 5.8 mm
